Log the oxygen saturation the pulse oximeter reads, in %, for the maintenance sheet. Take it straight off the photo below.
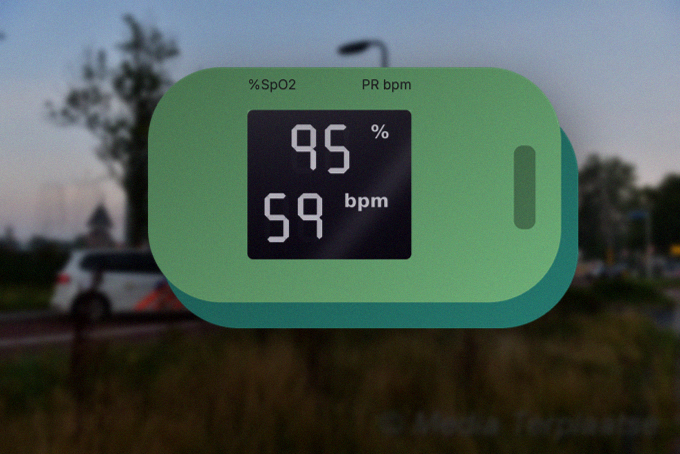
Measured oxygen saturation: 95 %
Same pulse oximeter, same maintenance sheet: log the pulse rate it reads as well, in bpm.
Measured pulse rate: 59 bpm
